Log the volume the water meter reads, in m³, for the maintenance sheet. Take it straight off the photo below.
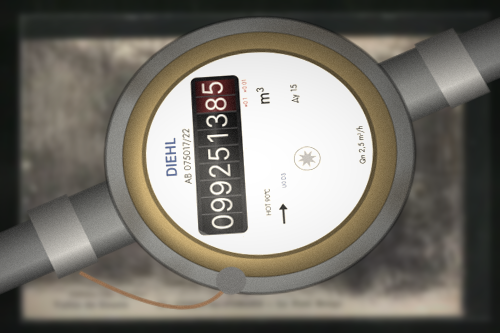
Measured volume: 992513.85 m³
